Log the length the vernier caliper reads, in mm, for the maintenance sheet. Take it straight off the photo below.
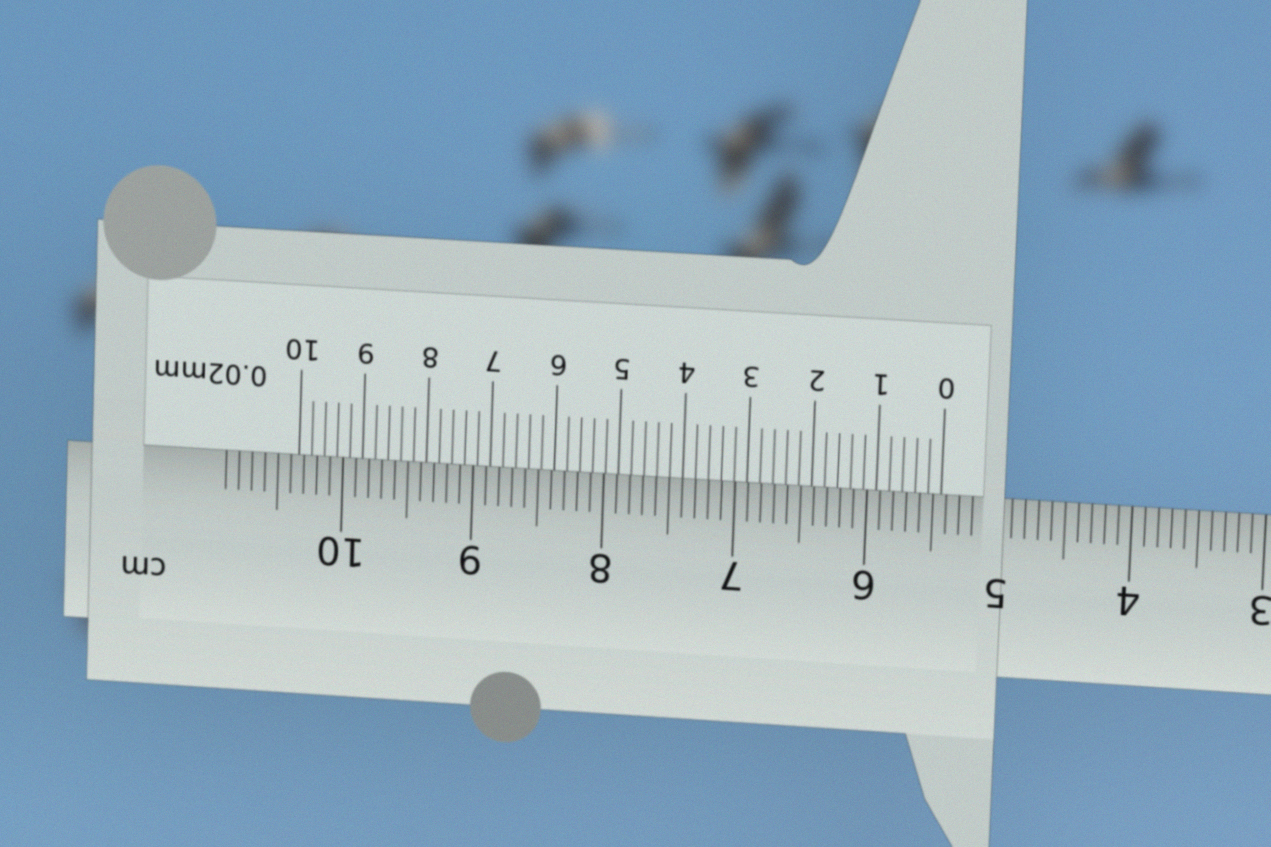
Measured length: 54.4 mm
